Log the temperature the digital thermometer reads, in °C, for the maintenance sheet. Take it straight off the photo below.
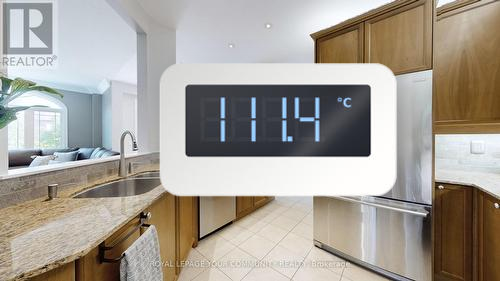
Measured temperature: 111.4 °C
